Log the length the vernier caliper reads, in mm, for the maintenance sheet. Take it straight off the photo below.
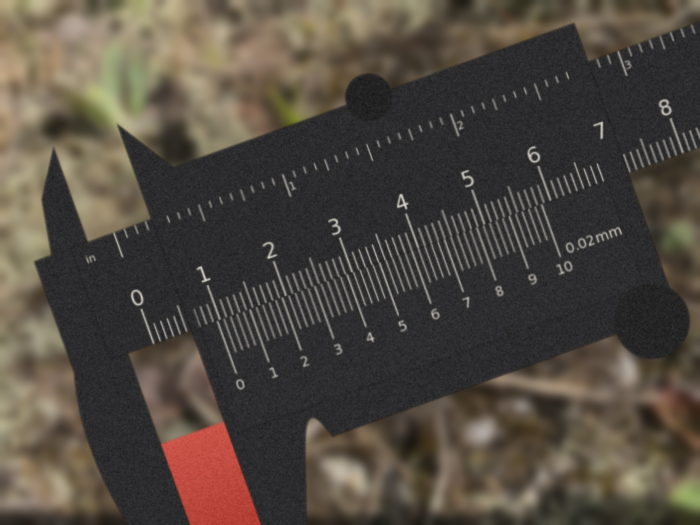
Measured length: 9.6 mm
